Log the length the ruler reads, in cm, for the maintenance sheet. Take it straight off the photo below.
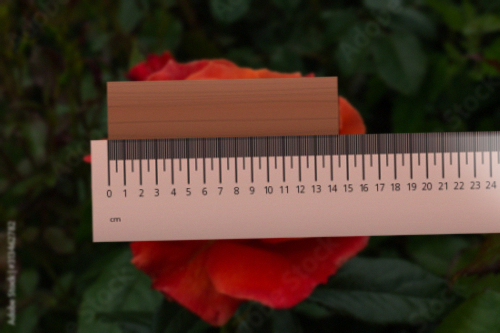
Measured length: 14.5 cm
